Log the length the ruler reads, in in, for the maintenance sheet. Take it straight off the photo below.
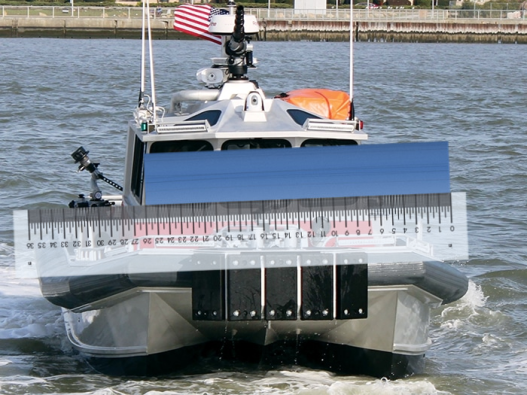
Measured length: 26 in
